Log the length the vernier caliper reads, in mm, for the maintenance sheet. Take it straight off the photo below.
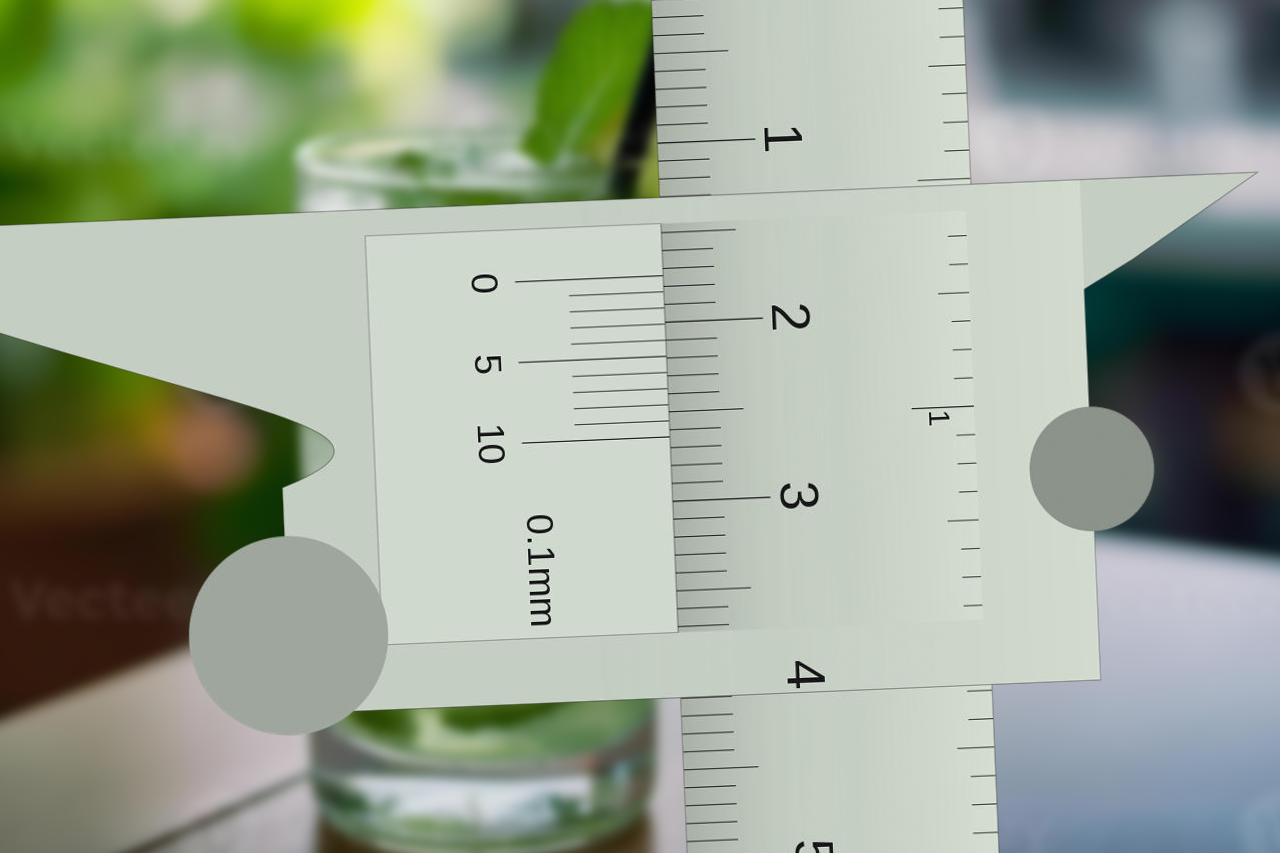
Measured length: 17.4 mm
